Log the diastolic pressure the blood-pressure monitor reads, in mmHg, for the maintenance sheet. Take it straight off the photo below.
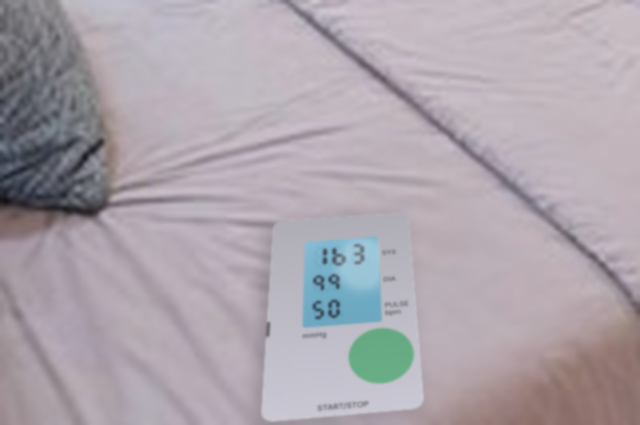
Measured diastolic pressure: 99 mmHg
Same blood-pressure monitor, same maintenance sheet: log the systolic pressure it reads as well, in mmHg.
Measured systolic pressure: 163 mmHg
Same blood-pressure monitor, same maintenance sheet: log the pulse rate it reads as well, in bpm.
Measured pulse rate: 50 bpm
